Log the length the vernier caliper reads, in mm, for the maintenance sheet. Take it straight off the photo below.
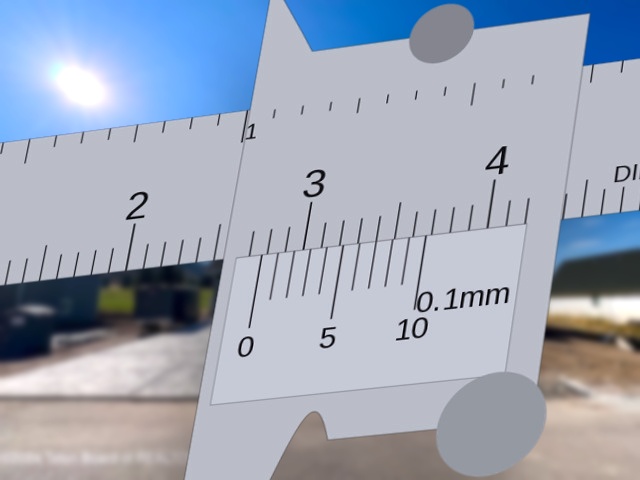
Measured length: 27.7 mm
